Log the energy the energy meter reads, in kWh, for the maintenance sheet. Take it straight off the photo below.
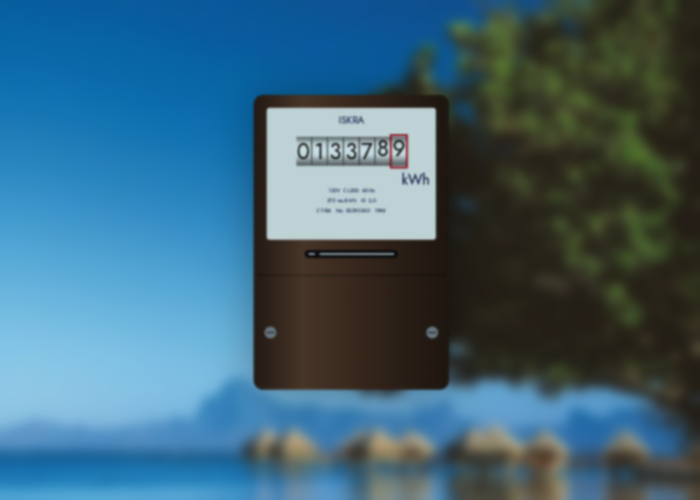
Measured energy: 13378.9 kWh
